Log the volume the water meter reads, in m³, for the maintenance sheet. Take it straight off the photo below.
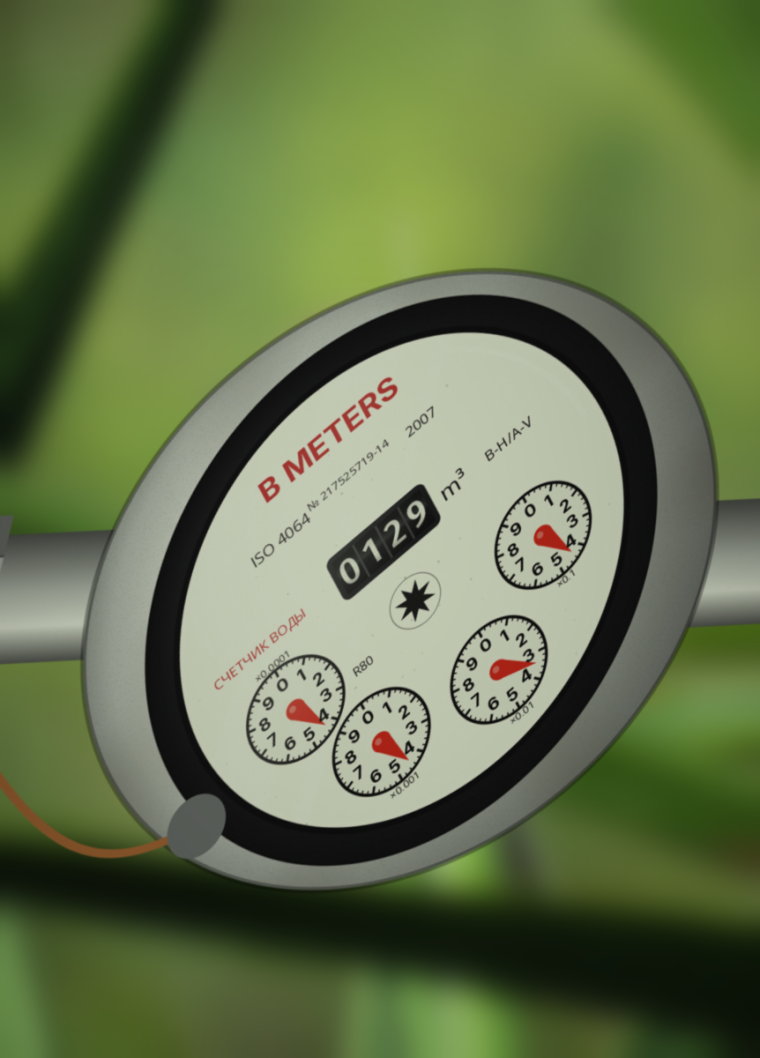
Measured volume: 129.4344 m³
